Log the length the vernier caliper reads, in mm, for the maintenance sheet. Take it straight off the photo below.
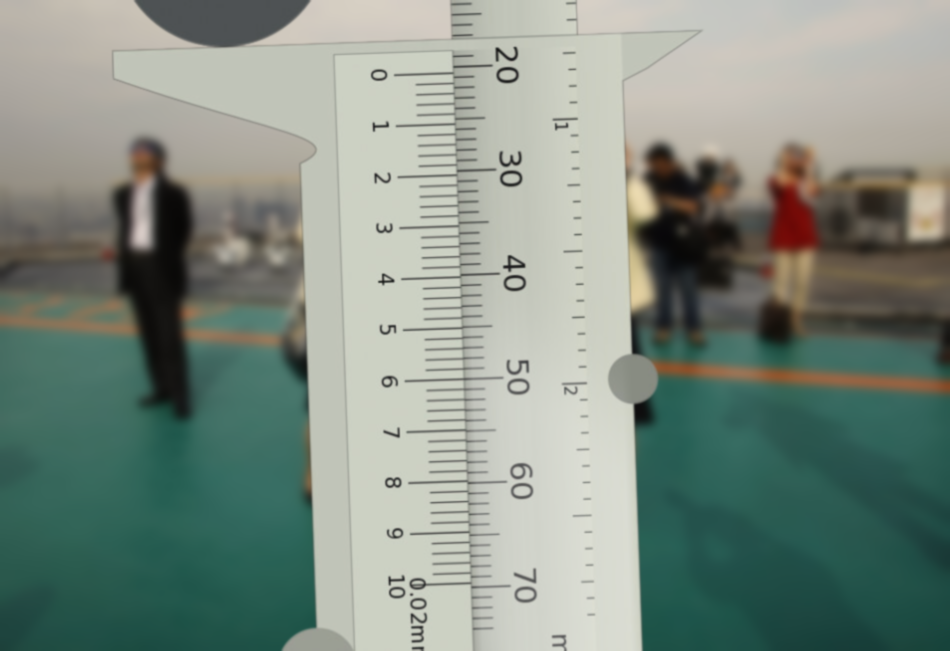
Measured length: 20.6 mm
